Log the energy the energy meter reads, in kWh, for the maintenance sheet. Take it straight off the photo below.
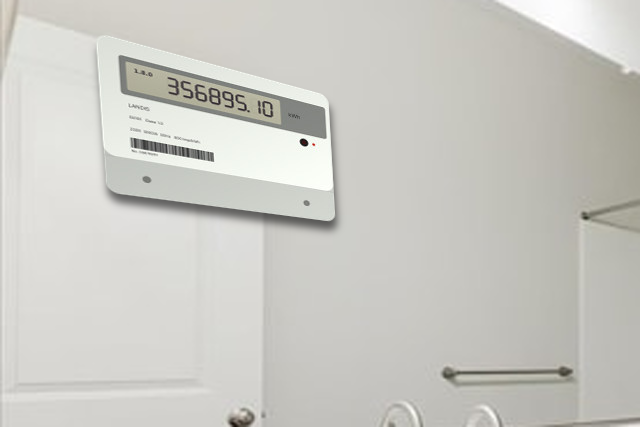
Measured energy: 356895.10 kWh
